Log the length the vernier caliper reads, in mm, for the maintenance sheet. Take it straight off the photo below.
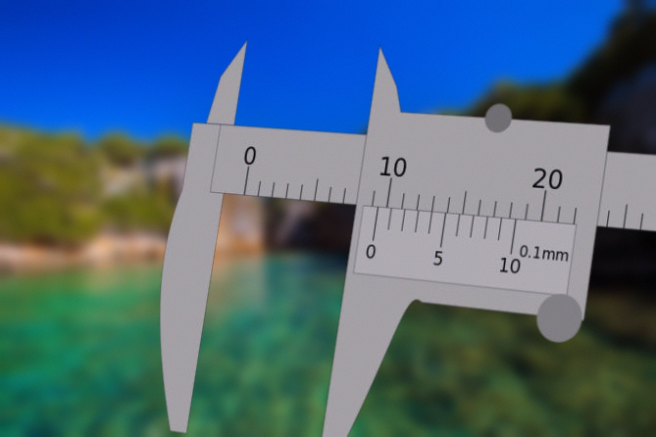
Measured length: 9.4 mm
